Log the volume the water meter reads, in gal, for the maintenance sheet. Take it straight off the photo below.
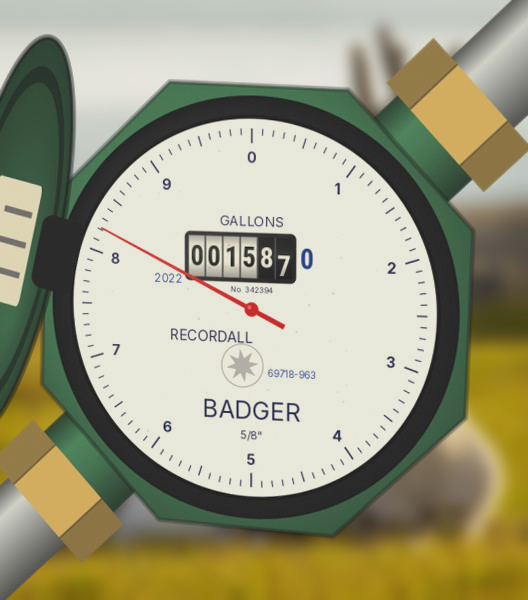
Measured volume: 15868.2 gal
